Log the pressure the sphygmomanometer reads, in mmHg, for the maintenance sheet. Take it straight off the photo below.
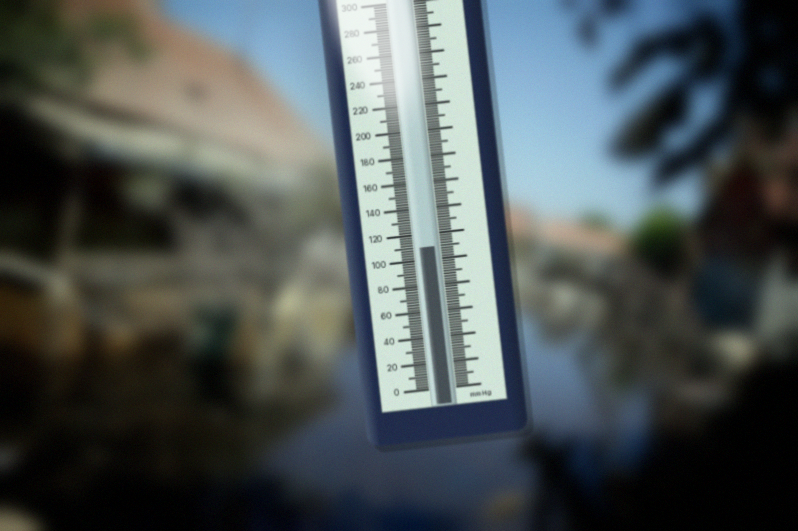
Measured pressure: 110 mmHg
